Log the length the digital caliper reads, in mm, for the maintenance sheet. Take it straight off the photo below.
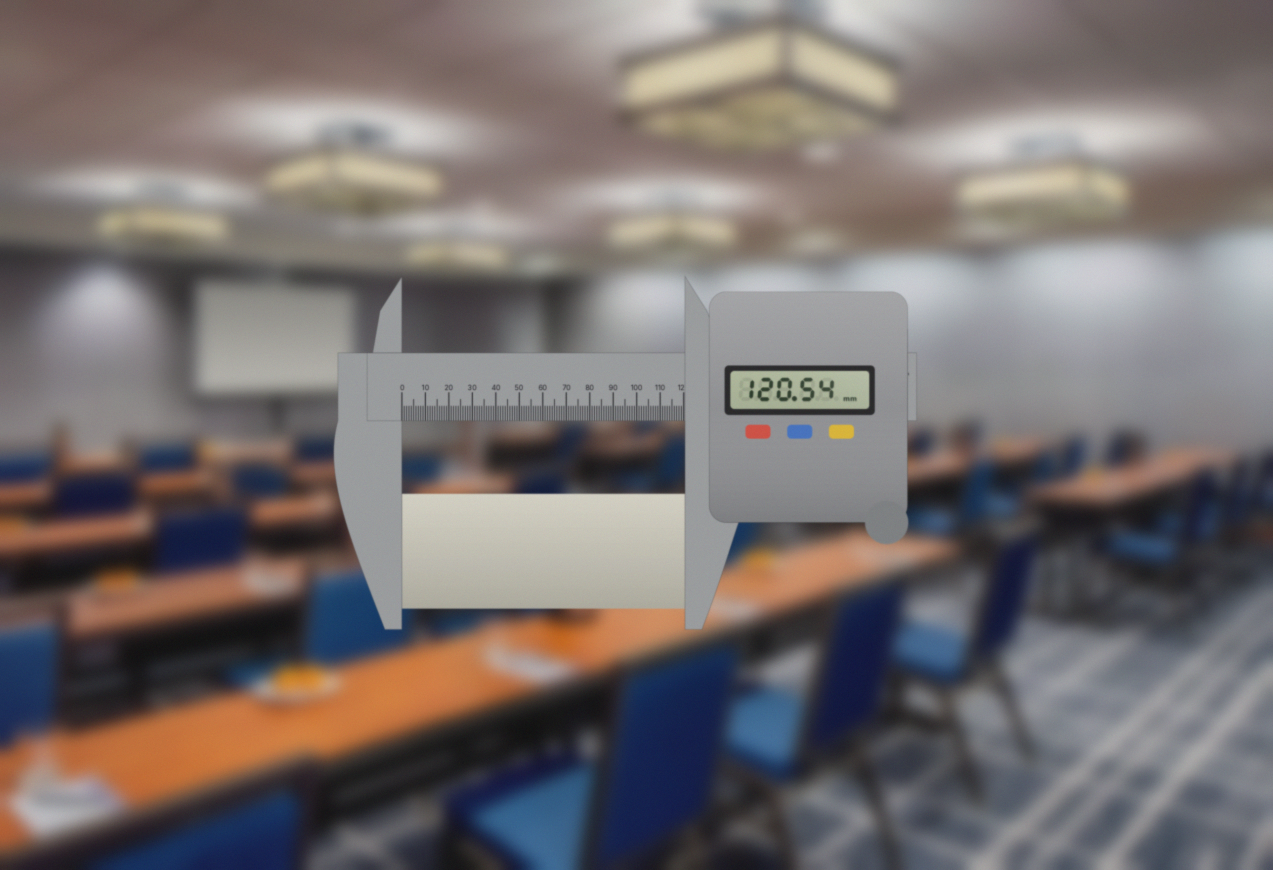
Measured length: 120.54 mm
